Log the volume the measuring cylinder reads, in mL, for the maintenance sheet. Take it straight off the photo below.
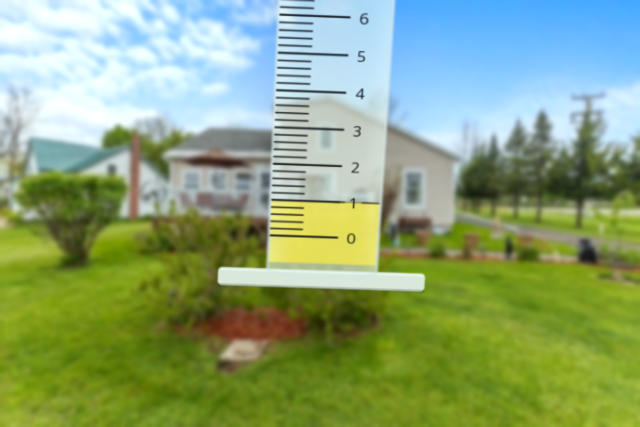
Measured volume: 1 mL
